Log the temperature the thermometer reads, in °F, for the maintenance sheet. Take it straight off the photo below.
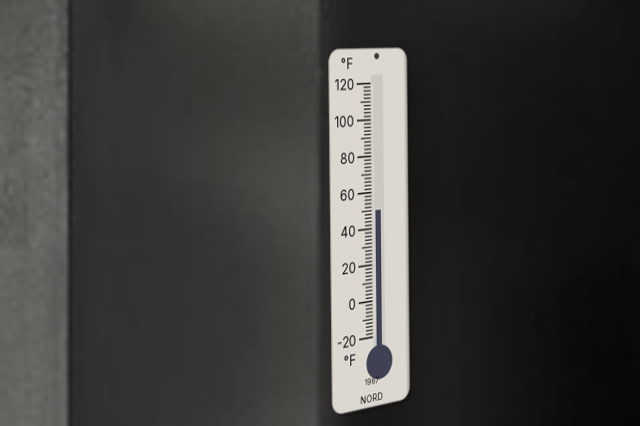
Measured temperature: 50 °F
